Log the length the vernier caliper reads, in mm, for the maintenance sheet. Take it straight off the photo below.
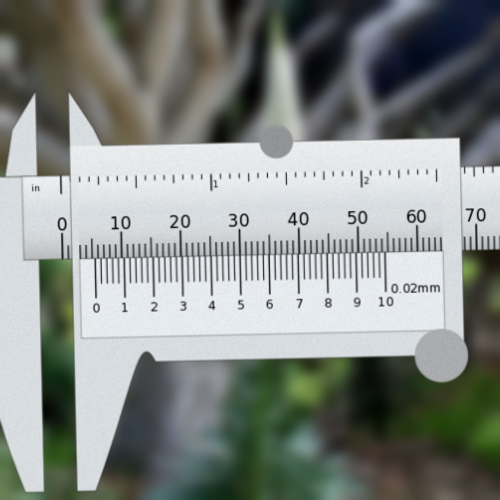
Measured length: 5.5 mm
